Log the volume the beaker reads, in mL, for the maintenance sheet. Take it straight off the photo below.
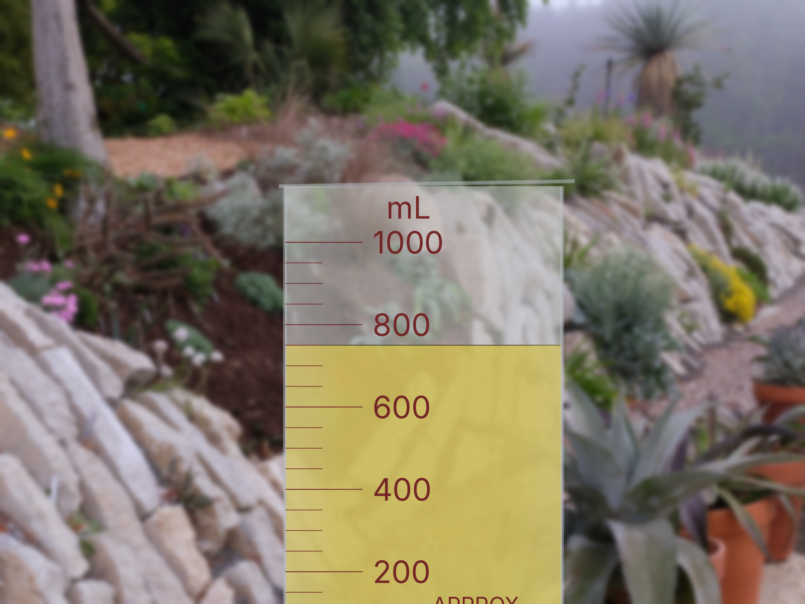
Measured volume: 750 mL
